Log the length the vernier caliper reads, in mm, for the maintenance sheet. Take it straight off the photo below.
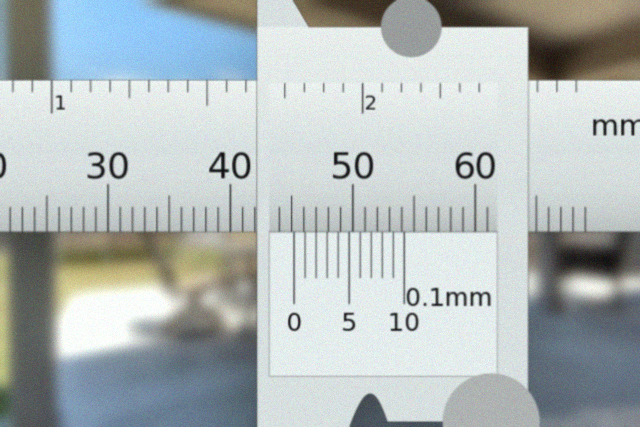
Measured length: 45.2 mm
